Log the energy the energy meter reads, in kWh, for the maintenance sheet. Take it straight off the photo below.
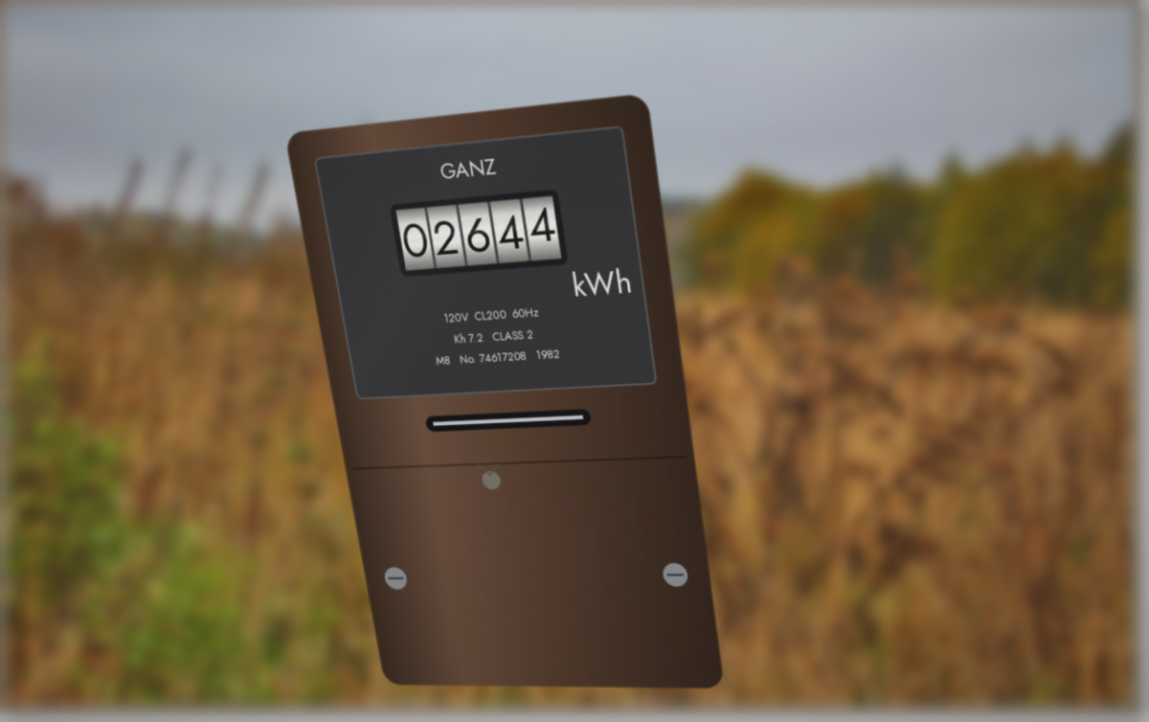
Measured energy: 2644 kWh
